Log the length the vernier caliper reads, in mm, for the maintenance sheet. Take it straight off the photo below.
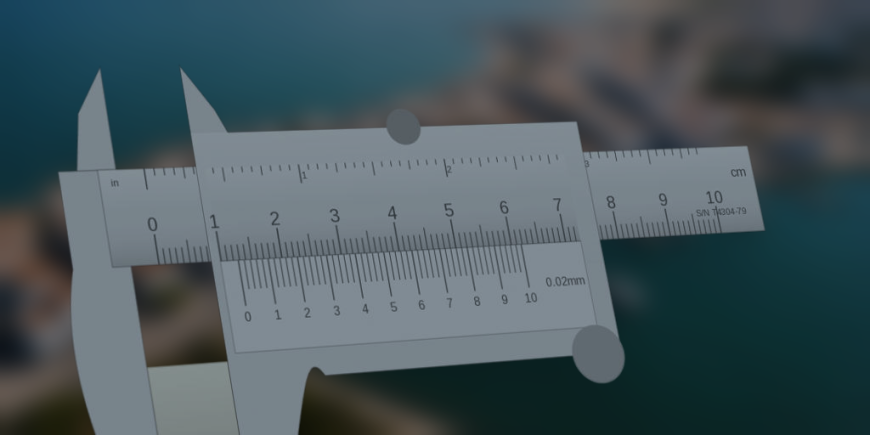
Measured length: 12.8 mm
